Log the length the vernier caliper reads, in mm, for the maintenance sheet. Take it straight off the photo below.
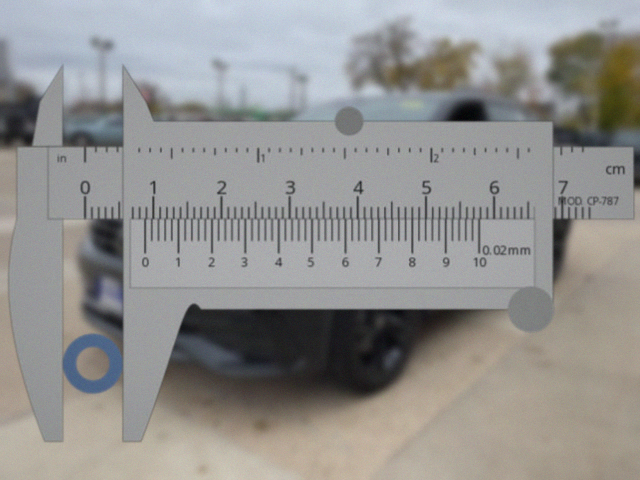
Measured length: 8.8 mm
